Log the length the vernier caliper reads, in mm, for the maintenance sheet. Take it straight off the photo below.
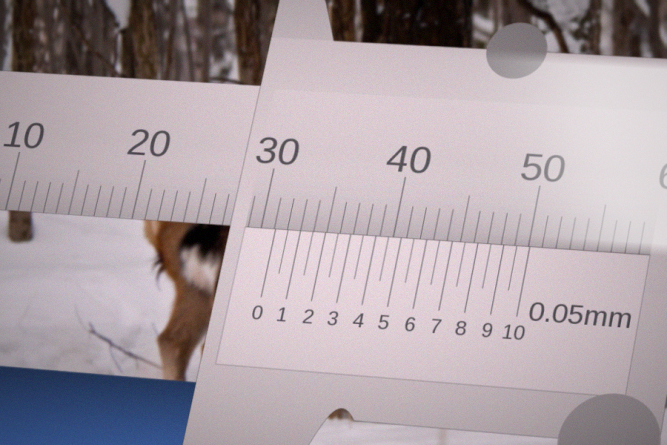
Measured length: 31.1 mm
